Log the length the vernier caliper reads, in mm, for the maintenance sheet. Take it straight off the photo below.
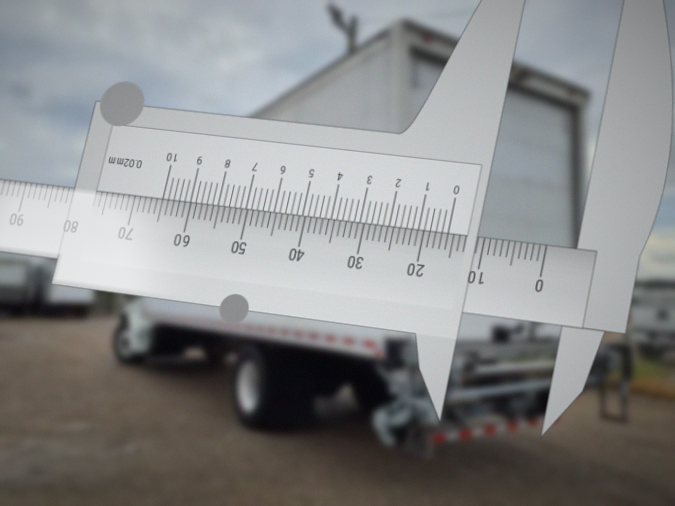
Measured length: 16.0 mm
